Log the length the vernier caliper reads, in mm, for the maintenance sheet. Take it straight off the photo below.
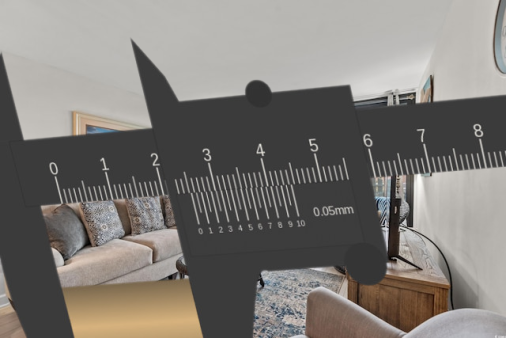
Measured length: 25.4 mm
